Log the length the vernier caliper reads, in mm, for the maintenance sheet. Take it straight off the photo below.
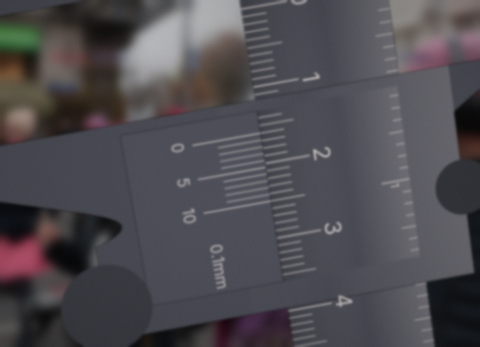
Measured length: 16.0 mm
